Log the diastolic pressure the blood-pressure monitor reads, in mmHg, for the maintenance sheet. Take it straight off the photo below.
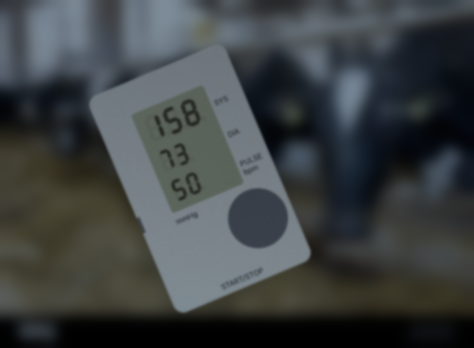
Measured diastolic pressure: 73 mmHg
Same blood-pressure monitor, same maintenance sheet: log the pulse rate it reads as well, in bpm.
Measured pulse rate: 50 bpm
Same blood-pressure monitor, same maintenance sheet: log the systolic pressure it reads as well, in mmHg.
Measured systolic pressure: 158 mmHg
